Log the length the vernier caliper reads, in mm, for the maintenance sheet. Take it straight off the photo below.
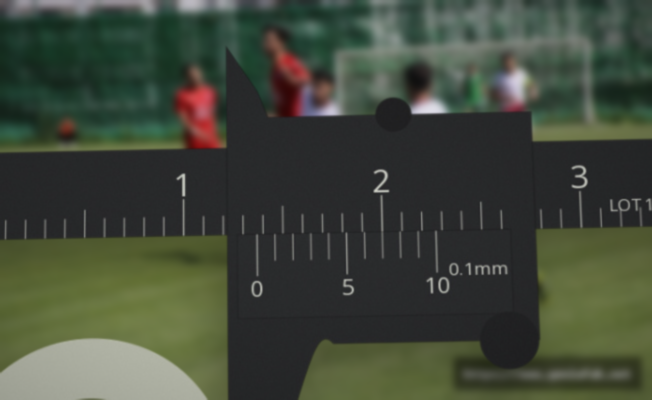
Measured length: 13.7 mm
